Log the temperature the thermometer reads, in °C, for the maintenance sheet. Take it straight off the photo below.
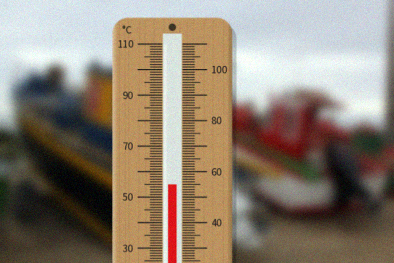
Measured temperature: 55 °C
